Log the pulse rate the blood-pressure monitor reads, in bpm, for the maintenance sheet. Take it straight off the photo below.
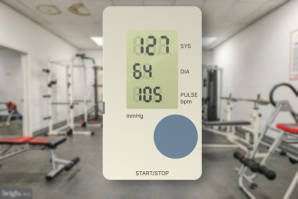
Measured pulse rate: 105 bpm
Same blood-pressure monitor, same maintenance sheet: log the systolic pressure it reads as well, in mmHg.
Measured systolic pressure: 127 mmHg
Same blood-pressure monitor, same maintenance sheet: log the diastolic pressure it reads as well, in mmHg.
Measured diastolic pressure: 64 mmHg
